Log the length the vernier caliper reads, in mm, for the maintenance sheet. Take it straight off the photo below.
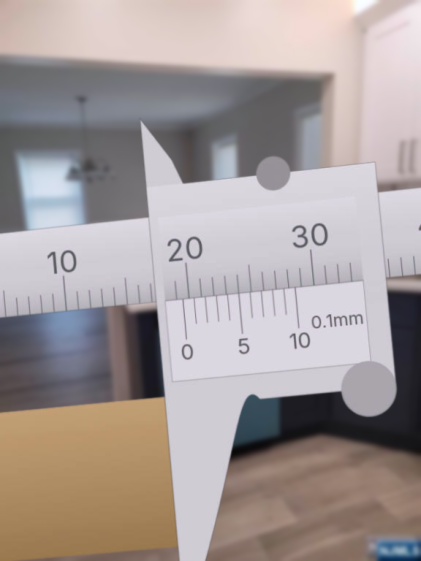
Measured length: 19.5 mm
